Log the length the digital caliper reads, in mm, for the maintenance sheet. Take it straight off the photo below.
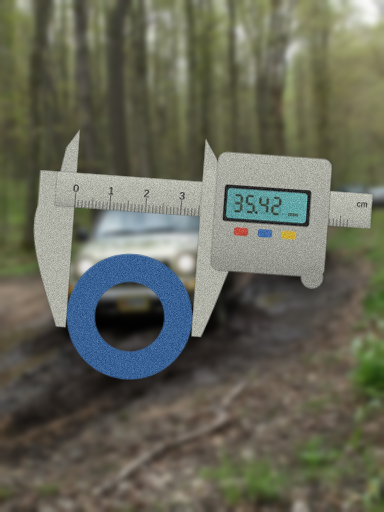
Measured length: 35.42 mm
